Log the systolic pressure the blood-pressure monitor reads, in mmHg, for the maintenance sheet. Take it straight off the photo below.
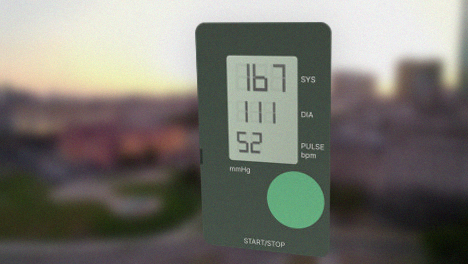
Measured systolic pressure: 167 mmHg
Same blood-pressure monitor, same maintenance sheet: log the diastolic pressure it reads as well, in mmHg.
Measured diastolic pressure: 111 mmHg
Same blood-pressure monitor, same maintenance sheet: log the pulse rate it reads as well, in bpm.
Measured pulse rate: 52 bpm
